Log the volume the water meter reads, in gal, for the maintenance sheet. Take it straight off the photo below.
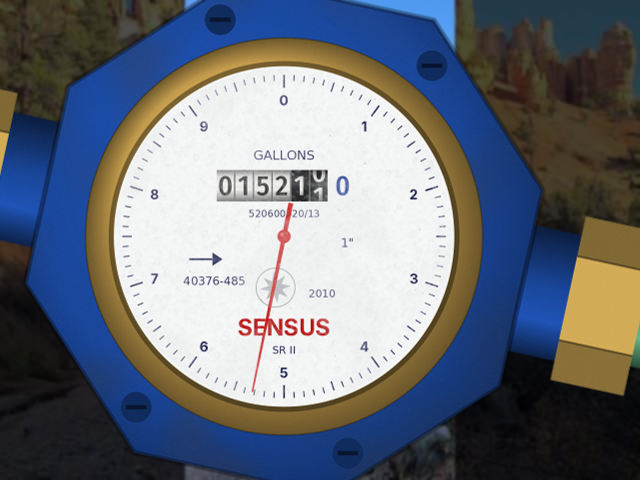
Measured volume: 152105.3 gal
